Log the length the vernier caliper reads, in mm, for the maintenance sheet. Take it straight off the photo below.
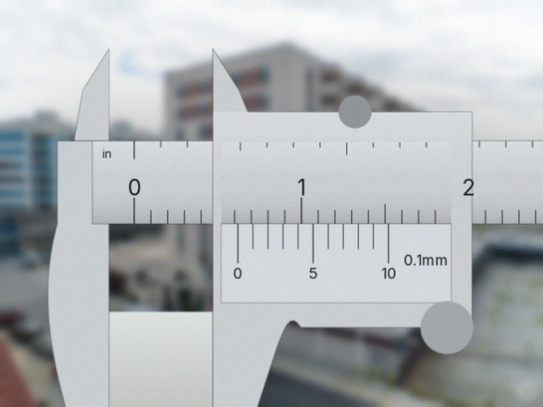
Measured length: 6.2 mm
